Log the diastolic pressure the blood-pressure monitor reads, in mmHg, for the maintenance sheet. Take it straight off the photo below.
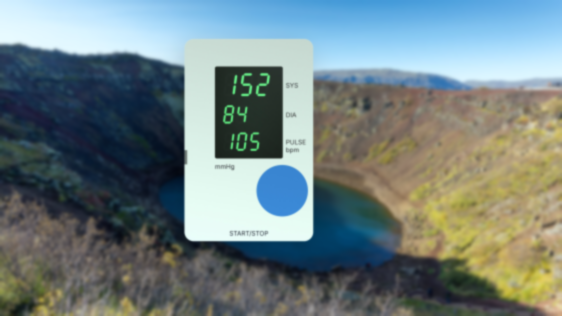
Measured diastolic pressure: 84 mmHg
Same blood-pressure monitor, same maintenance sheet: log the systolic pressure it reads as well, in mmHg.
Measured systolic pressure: 152 mmHg
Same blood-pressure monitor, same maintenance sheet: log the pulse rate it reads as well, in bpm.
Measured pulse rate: 105 bpm
